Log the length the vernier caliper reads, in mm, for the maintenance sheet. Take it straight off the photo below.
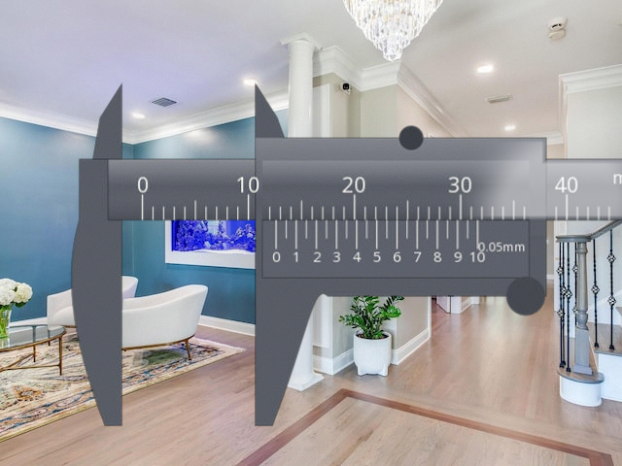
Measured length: 12.6 mm
